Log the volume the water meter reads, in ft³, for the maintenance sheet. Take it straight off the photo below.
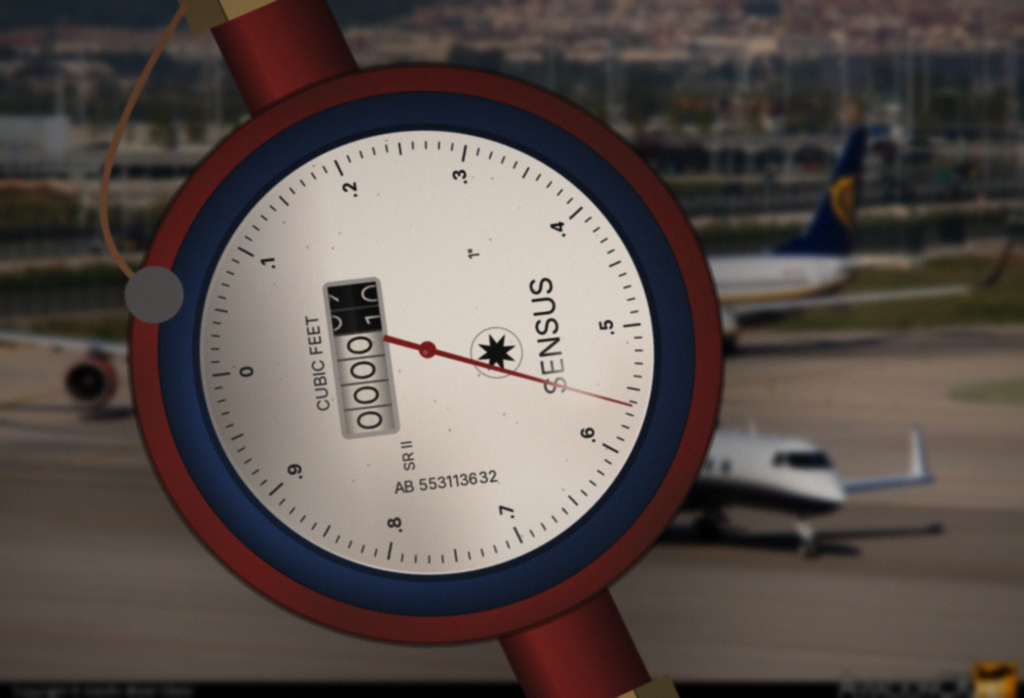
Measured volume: 9.56 ft³
